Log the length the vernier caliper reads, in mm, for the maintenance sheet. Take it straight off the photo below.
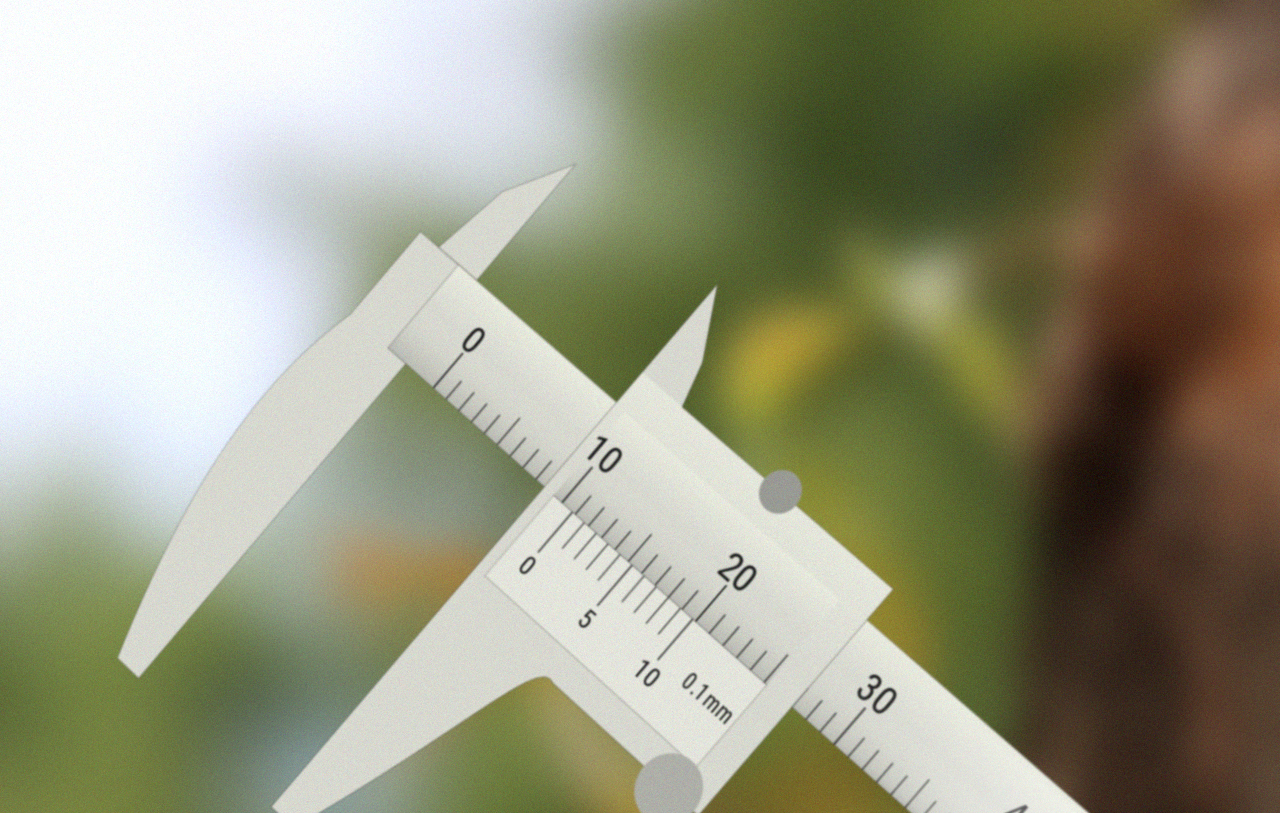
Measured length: 10.8 mm
